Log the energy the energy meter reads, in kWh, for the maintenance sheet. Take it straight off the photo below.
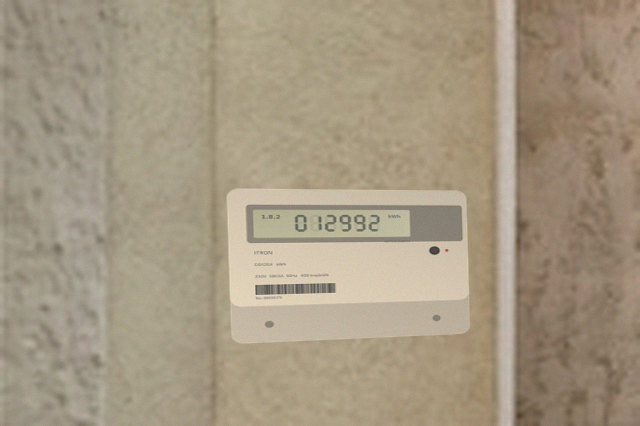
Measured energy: 12992 kWh
